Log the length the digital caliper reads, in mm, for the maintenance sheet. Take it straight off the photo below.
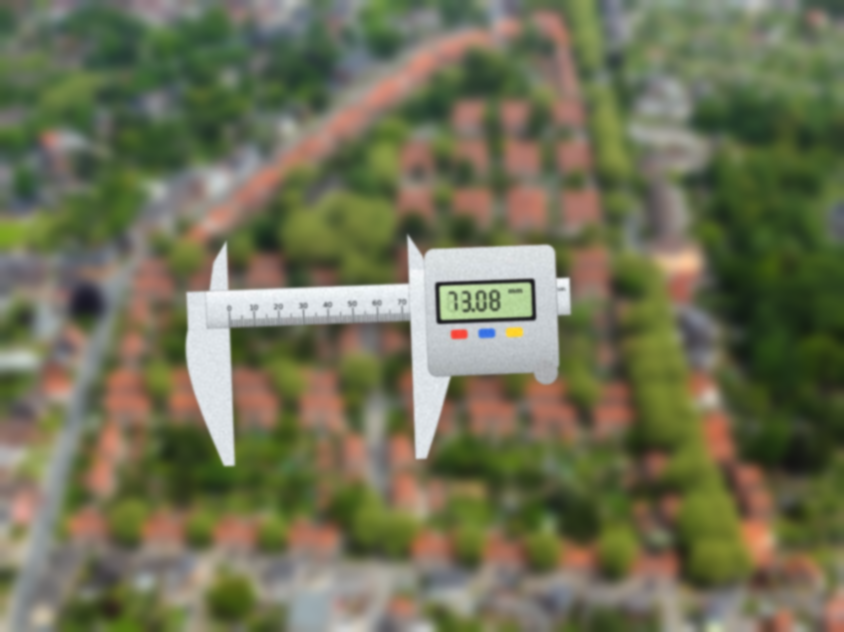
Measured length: 73.08 mm
